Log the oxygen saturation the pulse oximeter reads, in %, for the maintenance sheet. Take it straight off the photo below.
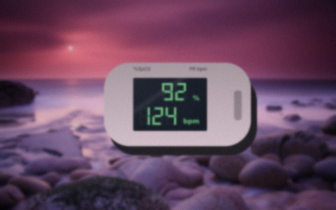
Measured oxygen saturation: 92 %
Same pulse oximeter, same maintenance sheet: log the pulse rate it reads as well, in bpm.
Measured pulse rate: 124 bpm
